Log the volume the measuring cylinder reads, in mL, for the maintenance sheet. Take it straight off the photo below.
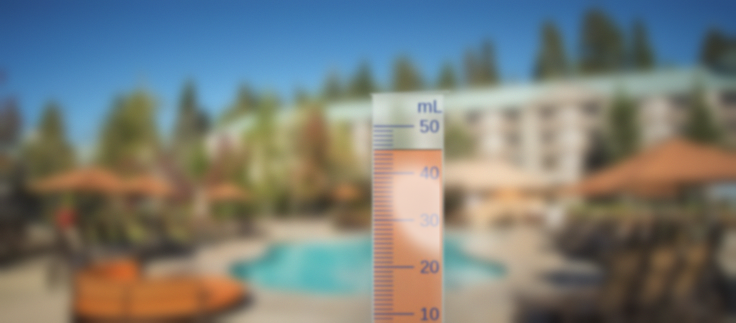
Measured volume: 45 mL
